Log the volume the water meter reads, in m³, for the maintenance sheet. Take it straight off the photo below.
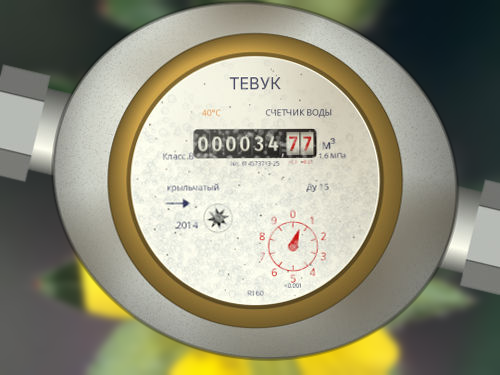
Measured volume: 34.770 m³
